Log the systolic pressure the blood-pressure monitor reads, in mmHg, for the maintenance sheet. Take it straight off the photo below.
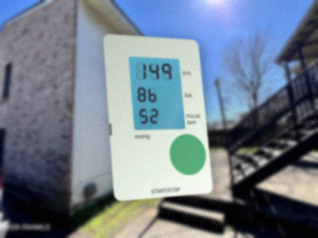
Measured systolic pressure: 149 mmHg
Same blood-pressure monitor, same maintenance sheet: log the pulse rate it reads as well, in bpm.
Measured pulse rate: 52 bpm
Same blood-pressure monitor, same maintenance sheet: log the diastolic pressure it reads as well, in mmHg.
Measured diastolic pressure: 86 mmHg
